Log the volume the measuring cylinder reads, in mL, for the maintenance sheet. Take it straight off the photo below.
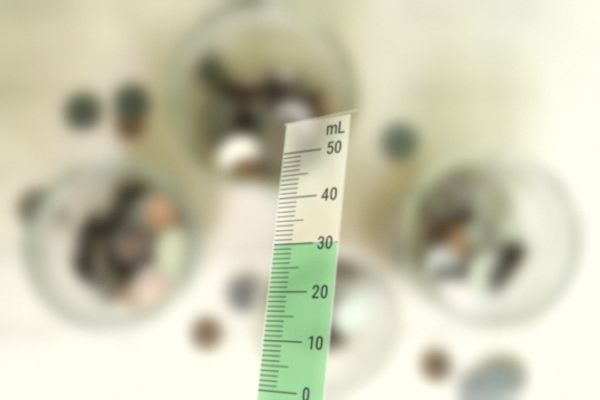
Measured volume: 30 mL
